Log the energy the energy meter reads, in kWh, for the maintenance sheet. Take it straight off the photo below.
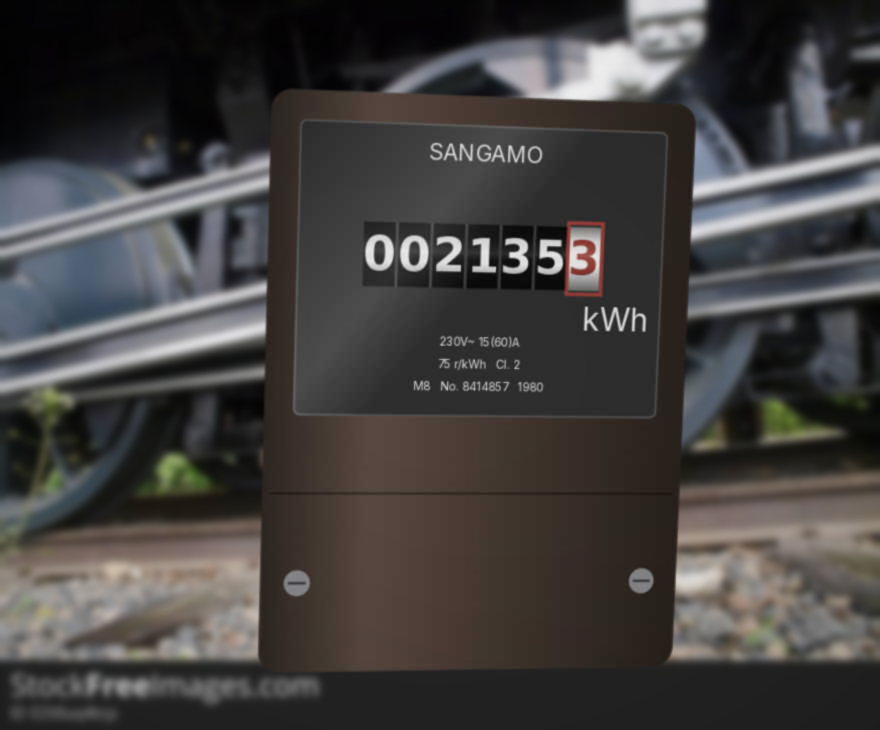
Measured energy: 2135.3 kWh
